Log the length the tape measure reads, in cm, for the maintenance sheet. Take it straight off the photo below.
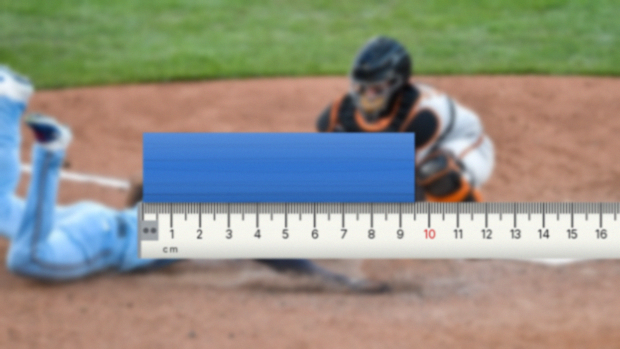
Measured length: 9.5 cm
